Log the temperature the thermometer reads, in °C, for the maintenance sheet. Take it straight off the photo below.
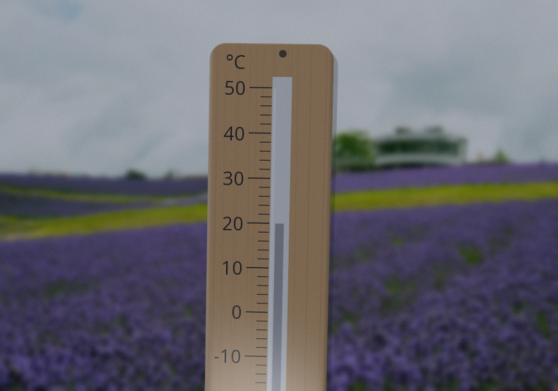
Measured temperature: 20 °C
